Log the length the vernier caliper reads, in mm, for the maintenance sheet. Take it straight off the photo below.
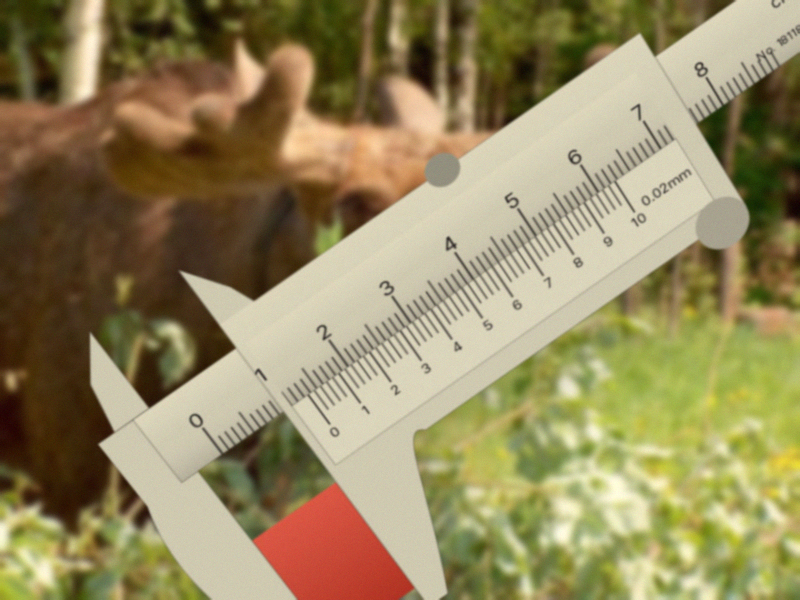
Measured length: 13.6 mm
